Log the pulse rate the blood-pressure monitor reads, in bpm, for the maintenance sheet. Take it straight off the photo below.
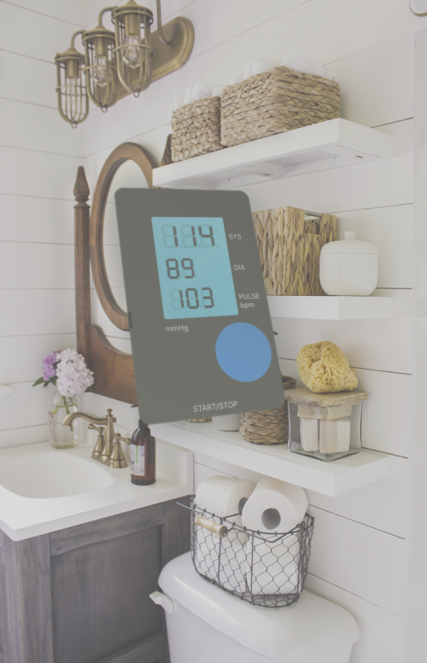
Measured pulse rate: 103 bpm
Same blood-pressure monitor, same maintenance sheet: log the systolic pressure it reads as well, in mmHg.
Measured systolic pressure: 114 mmHg
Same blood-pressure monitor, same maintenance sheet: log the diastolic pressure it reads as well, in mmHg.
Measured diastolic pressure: 89 mmHg
